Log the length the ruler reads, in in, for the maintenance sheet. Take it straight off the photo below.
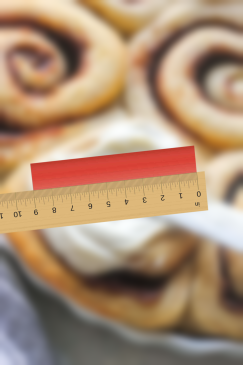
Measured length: 9 in
